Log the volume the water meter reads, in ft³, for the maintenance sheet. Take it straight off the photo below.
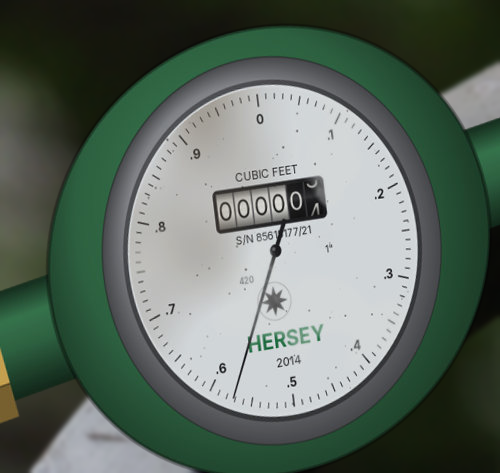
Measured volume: 3.57 ft³
